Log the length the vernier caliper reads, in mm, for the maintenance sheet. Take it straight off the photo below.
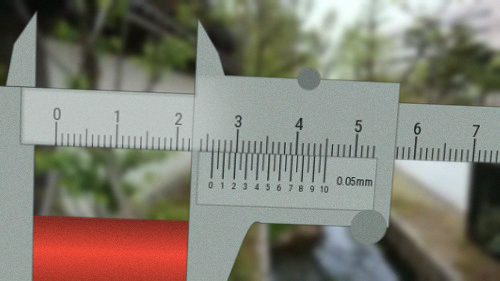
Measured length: 26.0 mm
